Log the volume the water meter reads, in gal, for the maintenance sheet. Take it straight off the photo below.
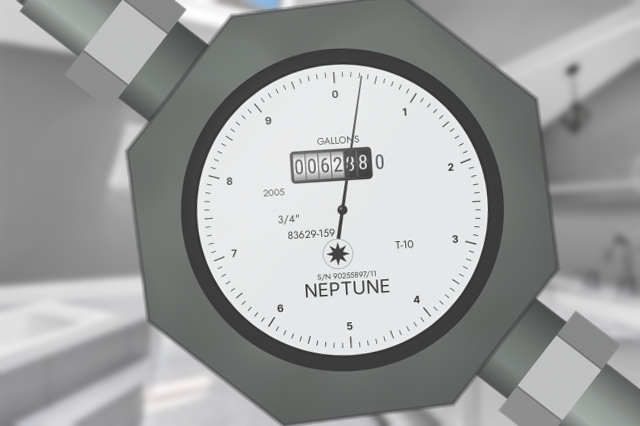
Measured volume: 62880.3 gal
